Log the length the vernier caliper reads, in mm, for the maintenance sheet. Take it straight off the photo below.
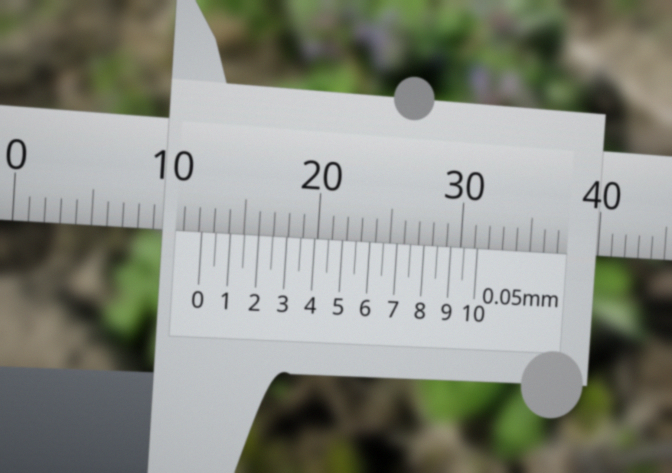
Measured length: 12.2 mm
